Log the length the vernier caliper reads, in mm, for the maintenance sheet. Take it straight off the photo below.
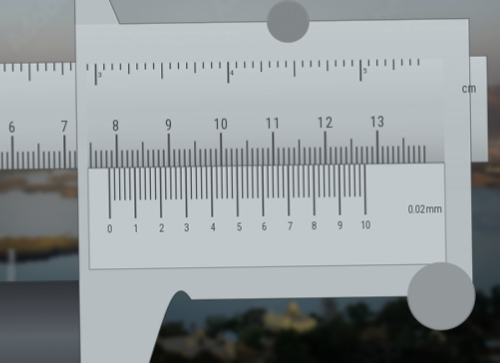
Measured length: 78.5 mm
